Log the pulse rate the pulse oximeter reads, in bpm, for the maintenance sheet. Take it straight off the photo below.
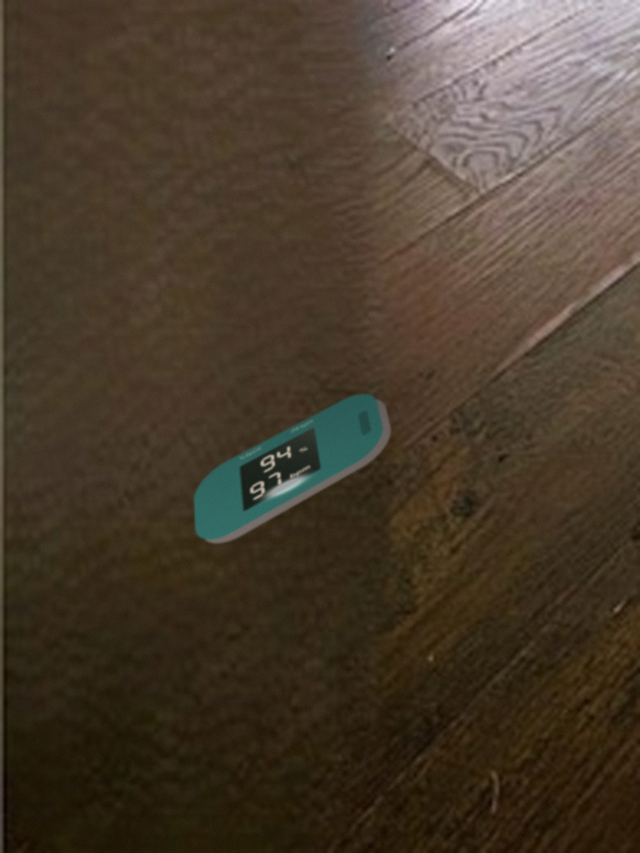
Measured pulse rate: 97 bpm
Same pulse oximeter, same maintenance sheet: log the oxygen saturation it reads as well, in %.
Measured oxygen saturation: 94 %
